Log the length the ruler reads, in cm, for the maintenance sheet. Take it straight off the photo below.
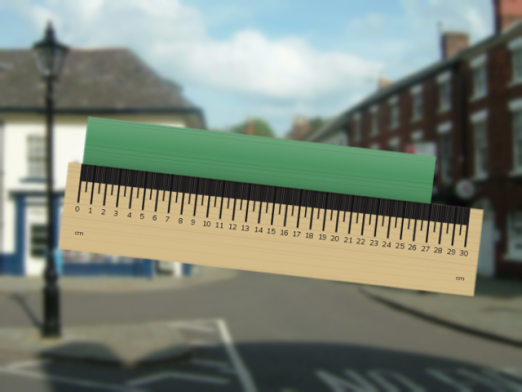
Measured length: 27 cm
